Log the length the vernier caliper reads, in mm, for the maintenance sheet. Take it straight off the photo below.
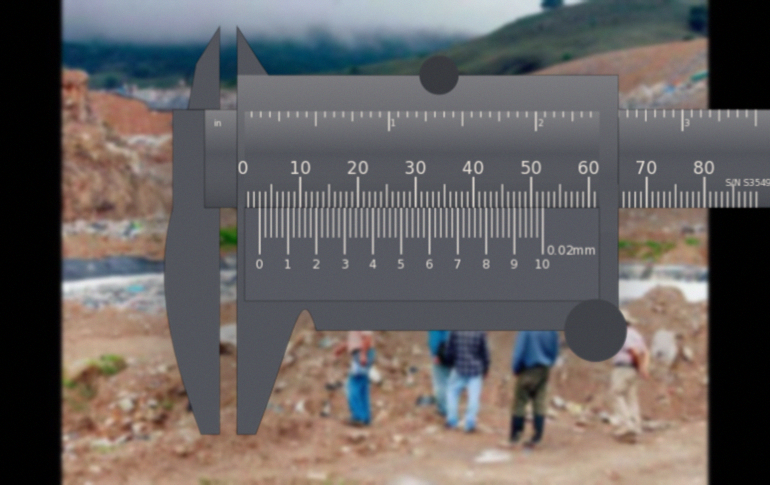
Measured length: 3.0 mm
